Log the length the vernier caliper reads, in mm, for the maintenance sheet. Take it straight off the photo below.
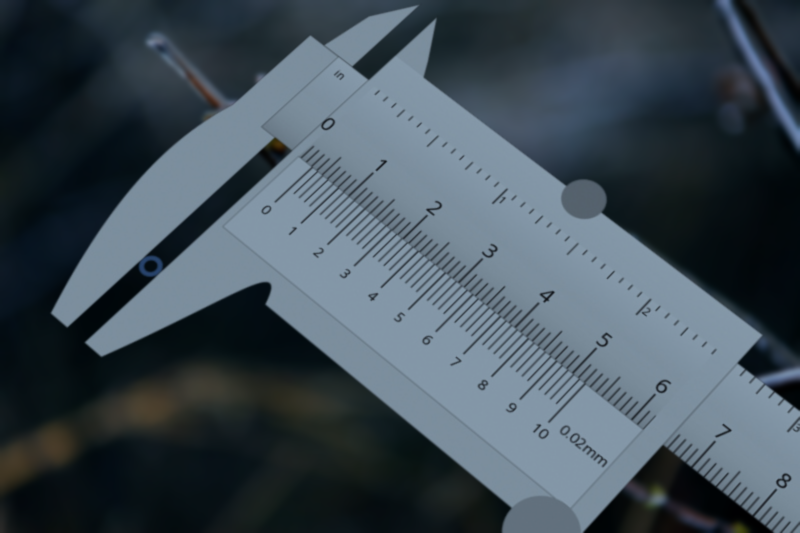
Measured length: 3.2 mm
